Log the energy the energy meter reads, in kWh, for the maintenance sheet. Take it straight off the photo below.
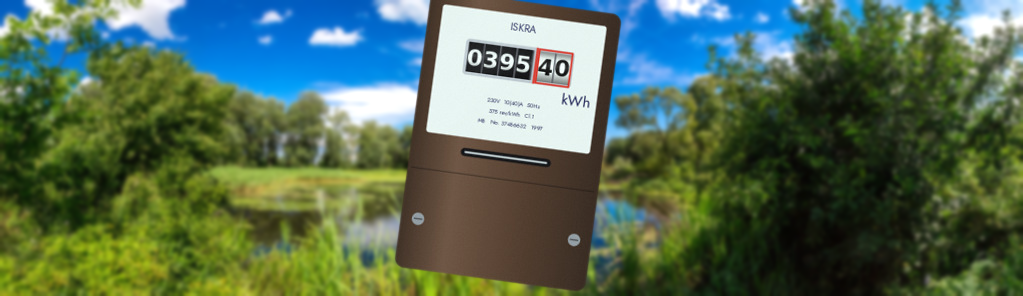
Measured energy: 395.40 kWh
